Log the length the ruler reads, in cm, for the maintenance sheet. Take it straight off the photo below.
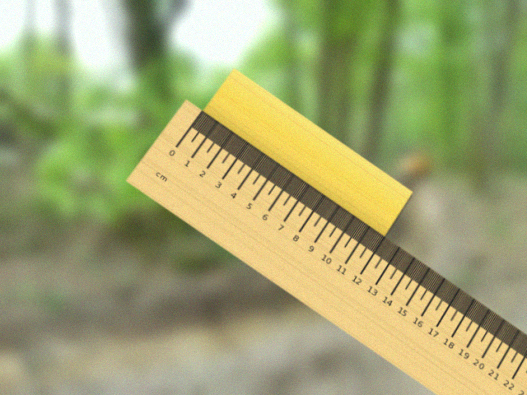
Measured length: 12 cm
